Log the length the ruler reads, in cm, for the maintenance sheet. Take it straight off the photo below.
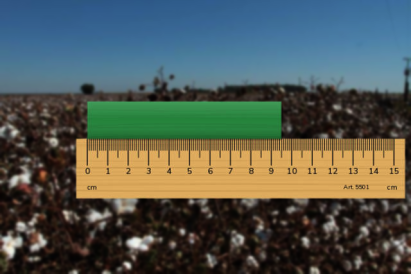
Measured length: 9.5 cm
